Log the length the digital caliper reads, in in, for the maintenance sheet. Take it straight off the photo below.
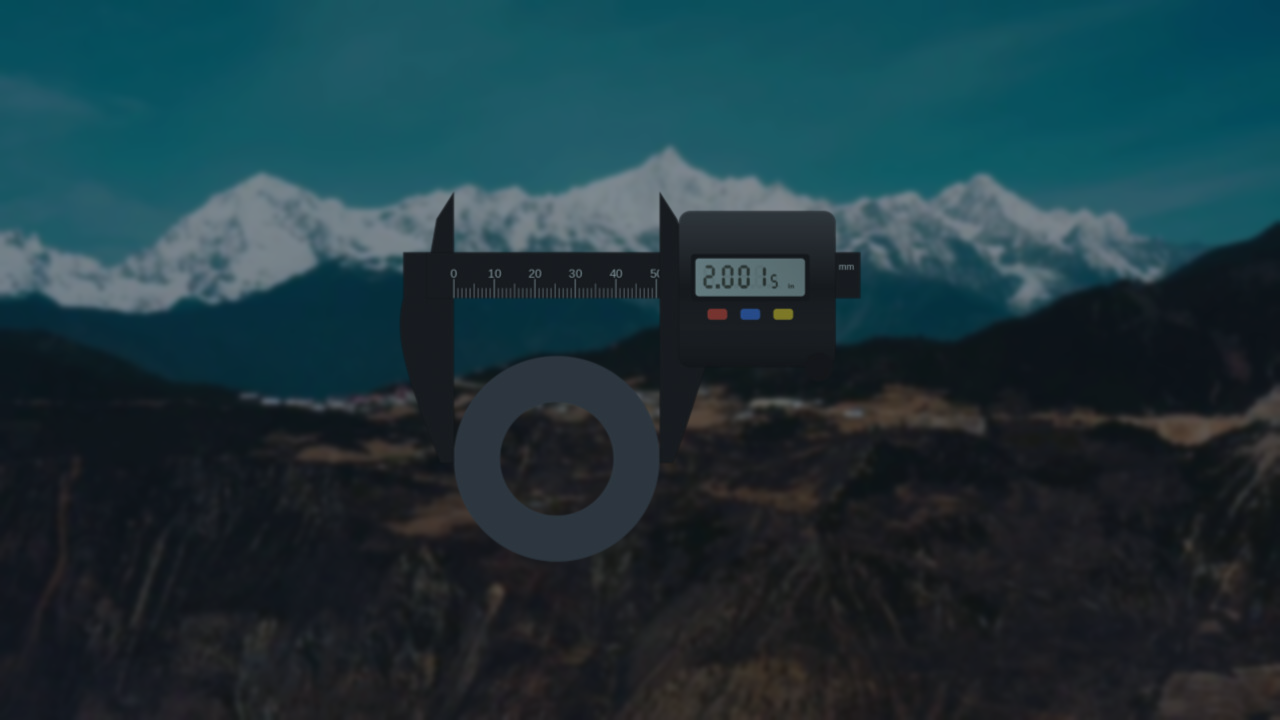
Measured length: 2.0015 in
